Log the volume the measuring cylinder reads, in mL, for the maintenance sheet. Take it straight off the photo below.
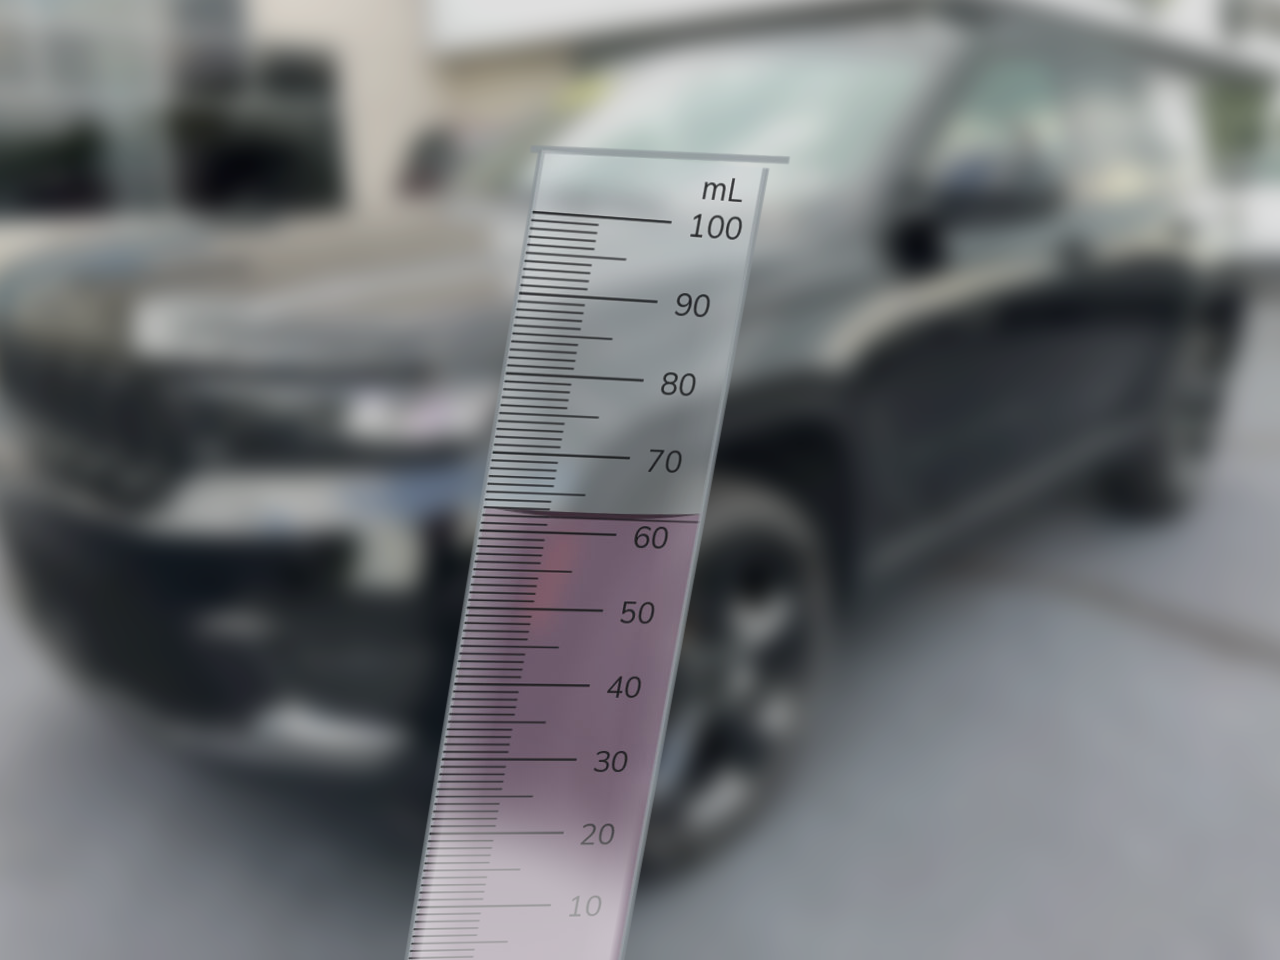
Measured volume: 62 mL
